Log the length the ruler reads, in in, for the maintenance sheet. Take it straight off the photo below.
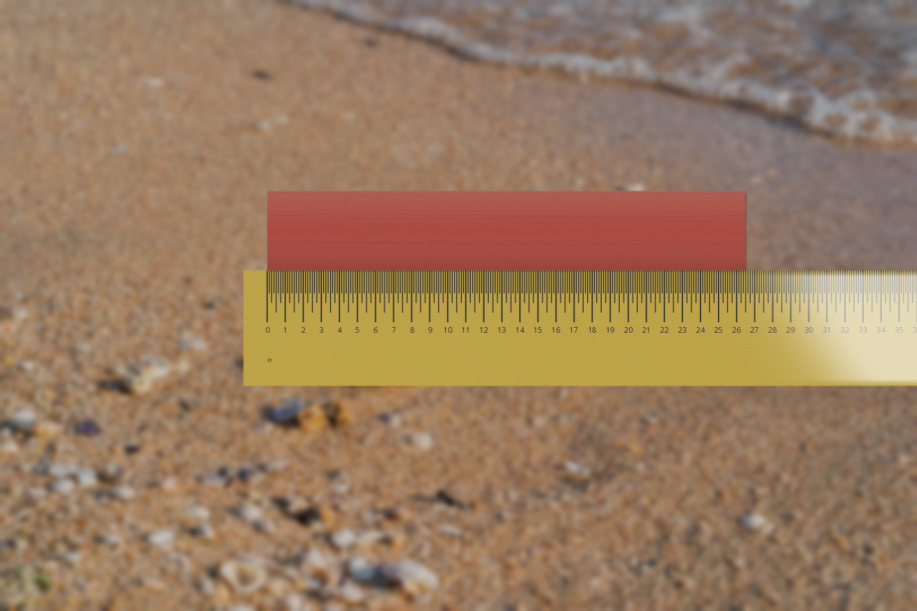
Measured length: 26.5 in
